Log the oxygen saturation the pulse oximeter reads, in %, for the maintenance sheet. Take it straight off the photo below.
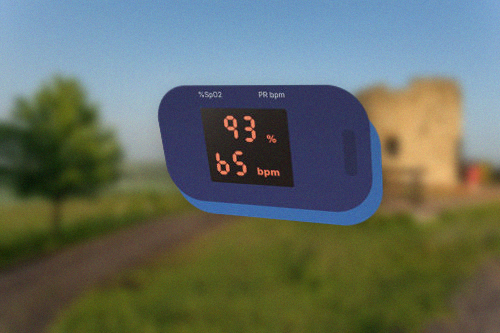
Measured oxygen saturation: 93 %
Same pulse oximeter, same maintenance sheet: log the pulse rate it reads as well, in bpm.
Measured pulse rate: 65 bpm
